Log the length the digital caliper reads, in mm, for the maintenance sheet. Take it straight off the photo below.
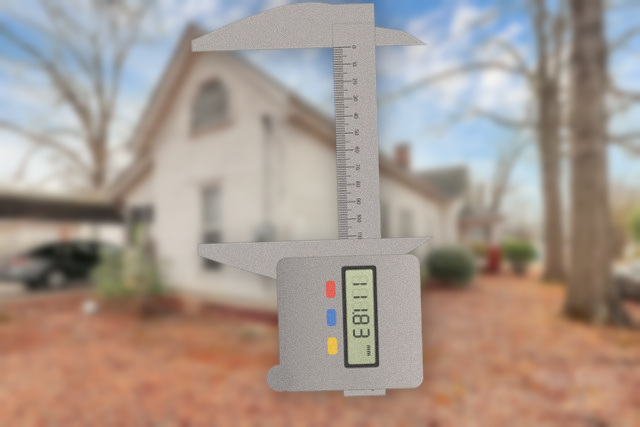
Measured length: 111.83 mm
